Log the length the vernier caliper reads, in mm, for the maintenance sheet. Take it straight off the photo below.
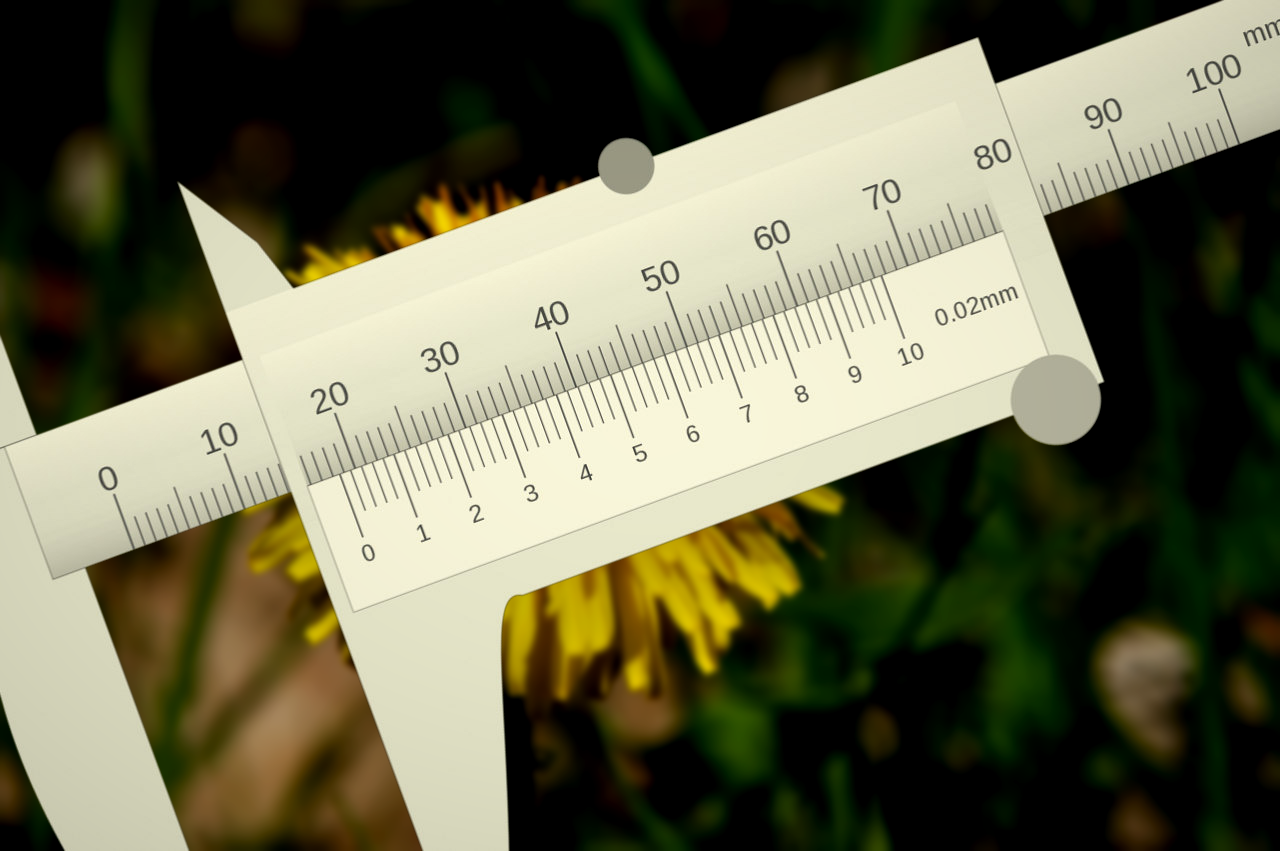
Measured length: 18.6 mm
